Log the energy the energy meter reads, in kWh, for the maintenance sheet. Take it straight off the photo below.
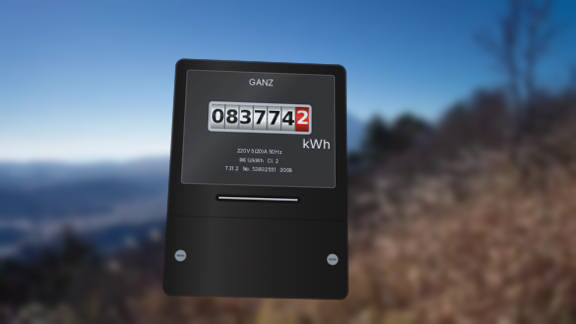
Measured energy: 83774.2 kWh
